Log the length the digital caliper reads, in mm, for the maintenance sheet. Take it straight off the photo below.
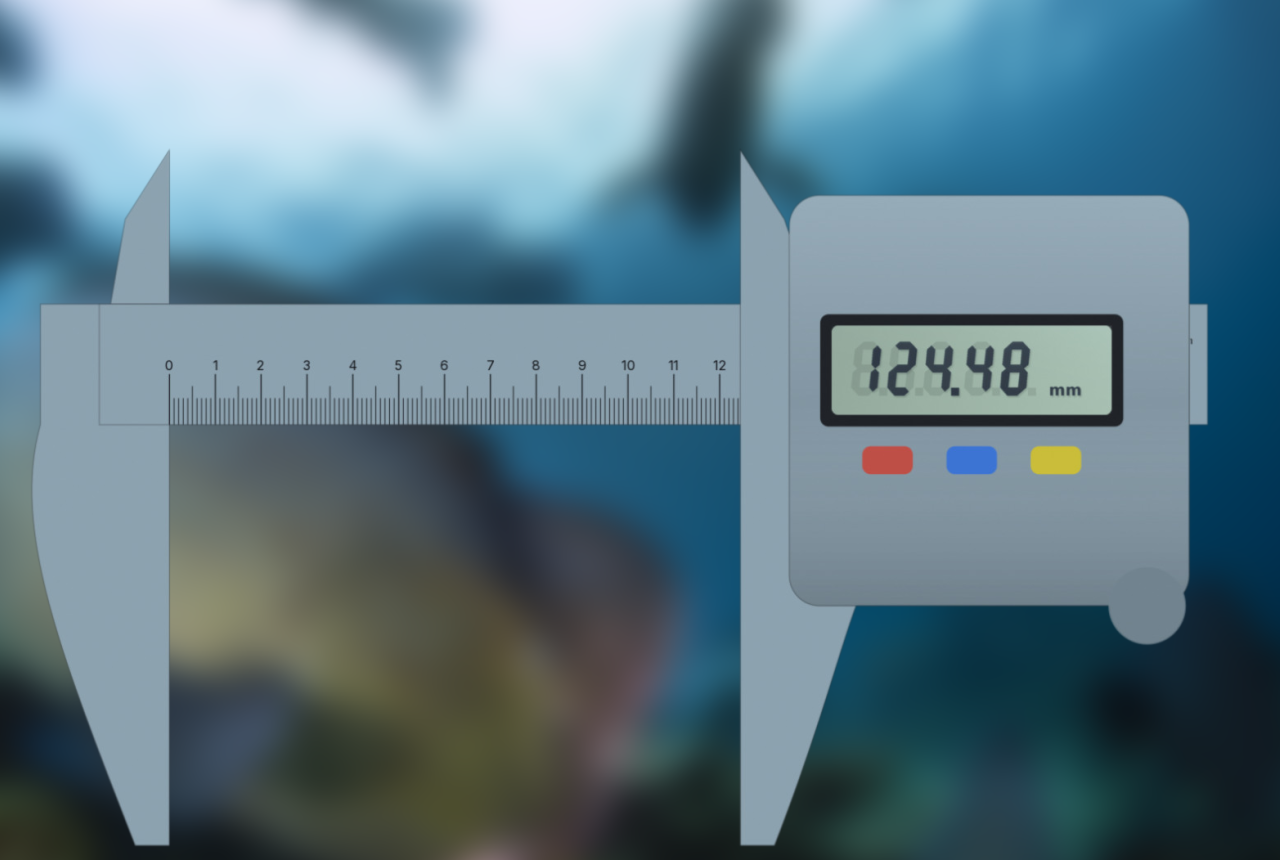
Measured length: 124.48 mm
